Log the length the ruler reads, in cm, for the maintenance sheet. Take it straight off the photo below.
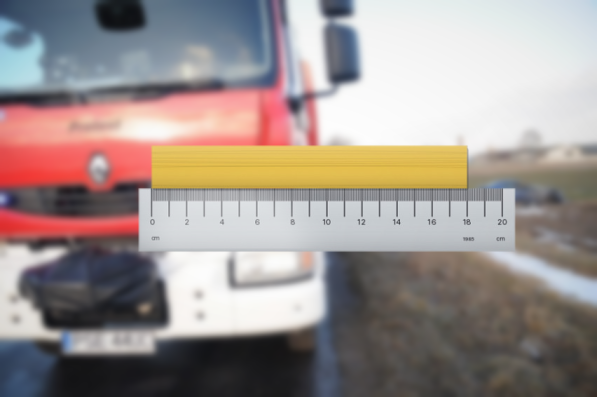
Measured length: 18 cm
